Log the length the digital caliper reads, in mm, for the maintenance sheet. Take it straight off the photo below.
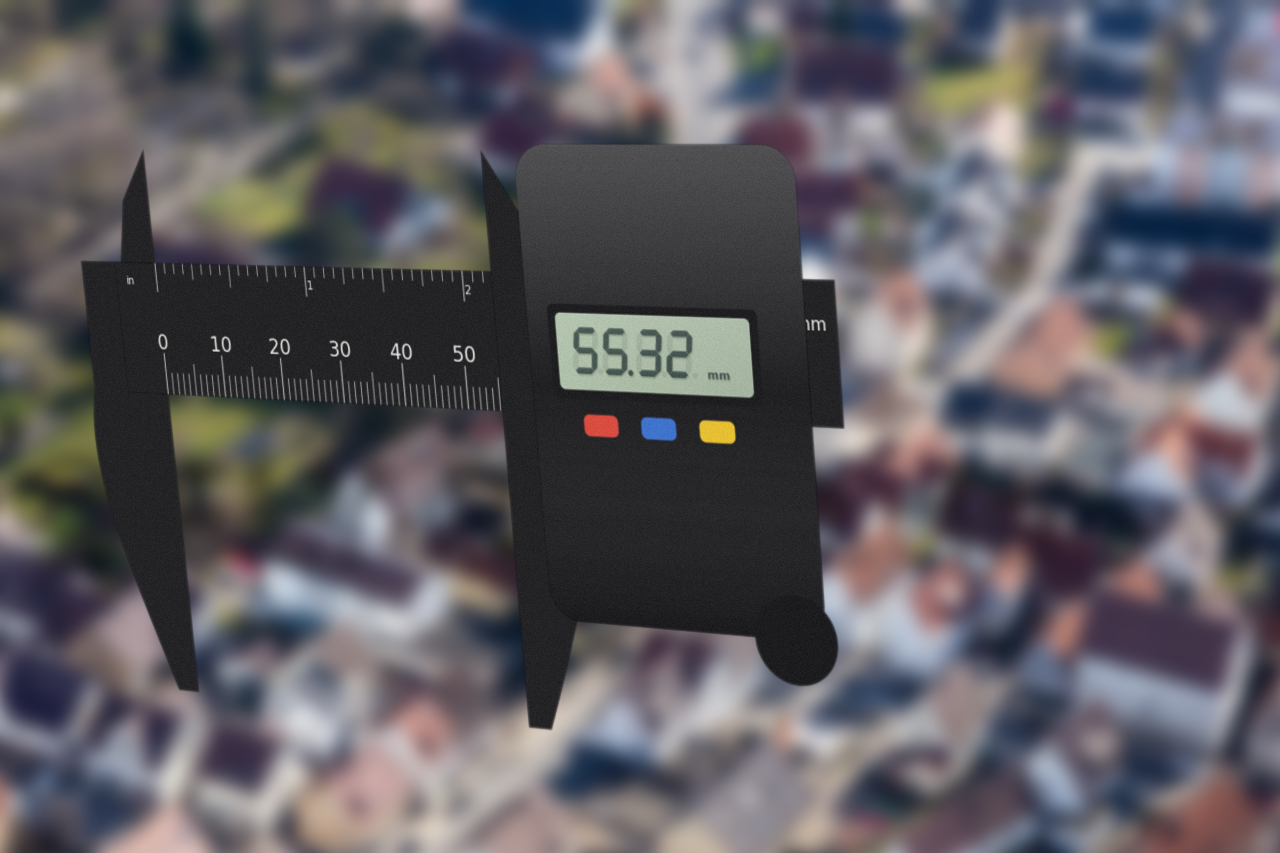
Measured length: 55.32 mm
